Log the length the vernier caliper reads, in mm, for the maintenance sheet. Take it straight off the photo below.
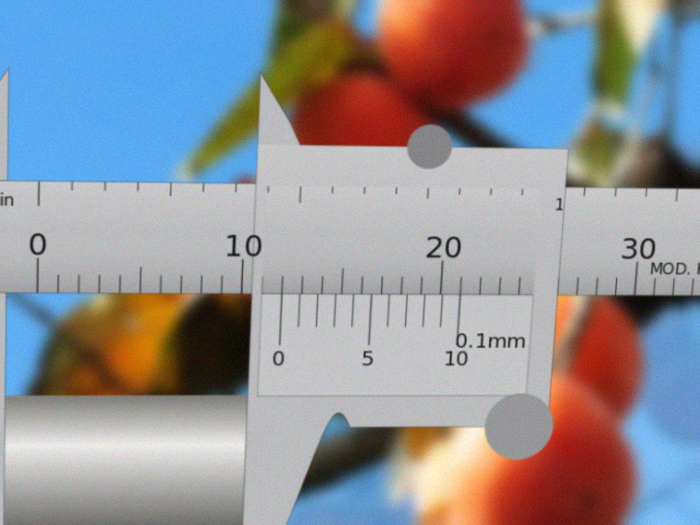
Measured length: 12.0 mm
